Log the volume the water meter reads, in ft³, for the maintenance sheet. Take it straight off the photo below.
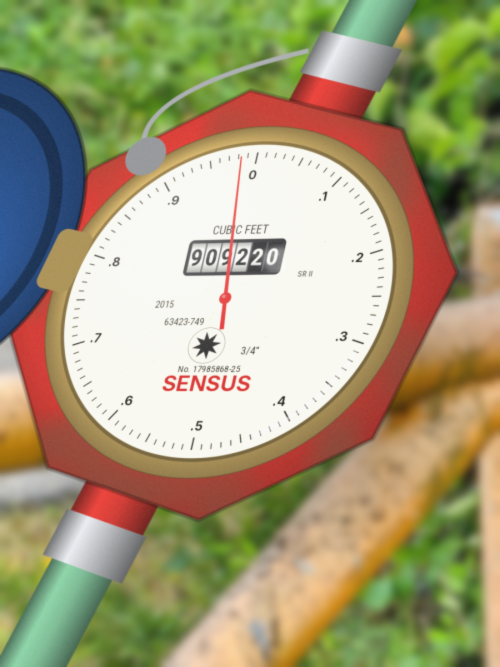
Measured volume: 909219.98 ft³
